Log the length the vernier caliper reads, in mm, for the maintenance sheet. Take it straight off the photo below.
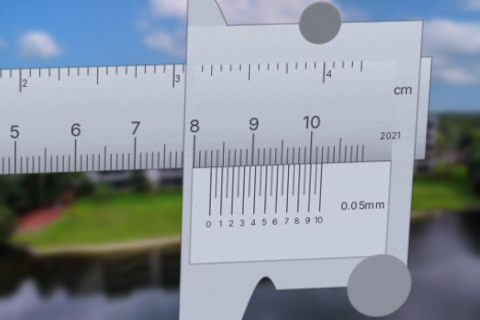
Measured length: 83.0 mm
